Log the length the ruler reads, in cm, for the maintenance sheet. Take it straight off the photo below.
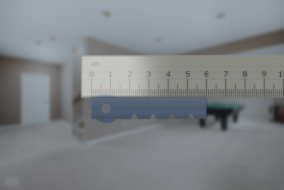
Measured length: 6 cm
